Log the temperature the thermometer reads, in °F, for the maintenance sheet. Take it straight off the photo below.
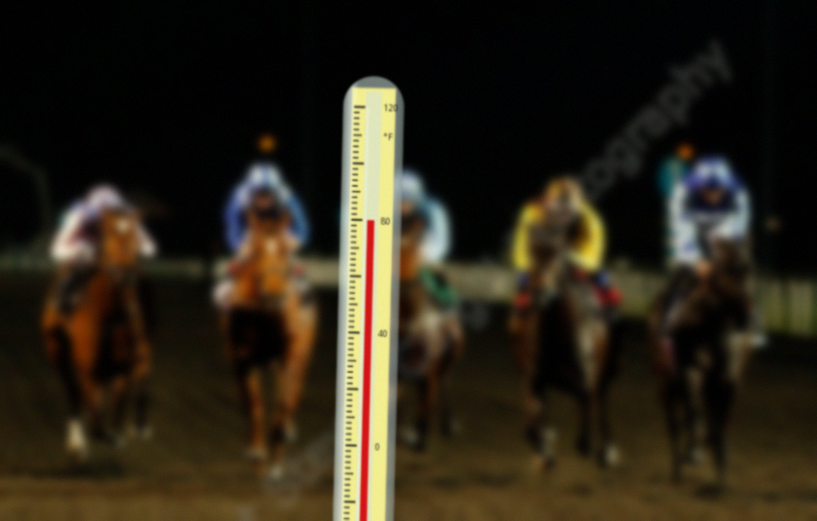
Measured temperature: 80 °F
